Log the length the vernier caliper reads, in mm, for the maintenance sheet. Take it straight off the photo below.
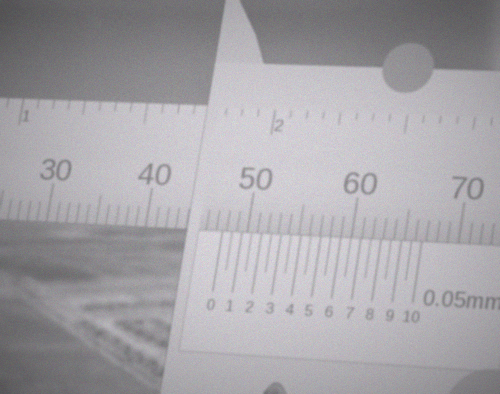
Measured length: 47.6 mm
